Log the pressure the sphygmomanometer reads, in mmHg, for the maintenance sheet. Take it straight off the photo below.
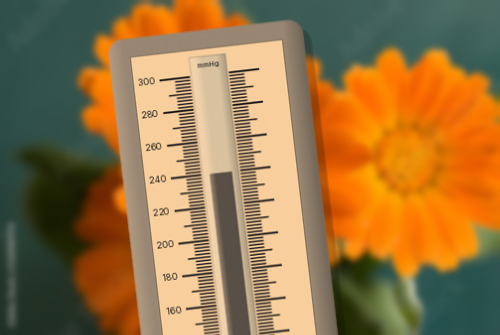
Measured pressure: 240 mmHg
